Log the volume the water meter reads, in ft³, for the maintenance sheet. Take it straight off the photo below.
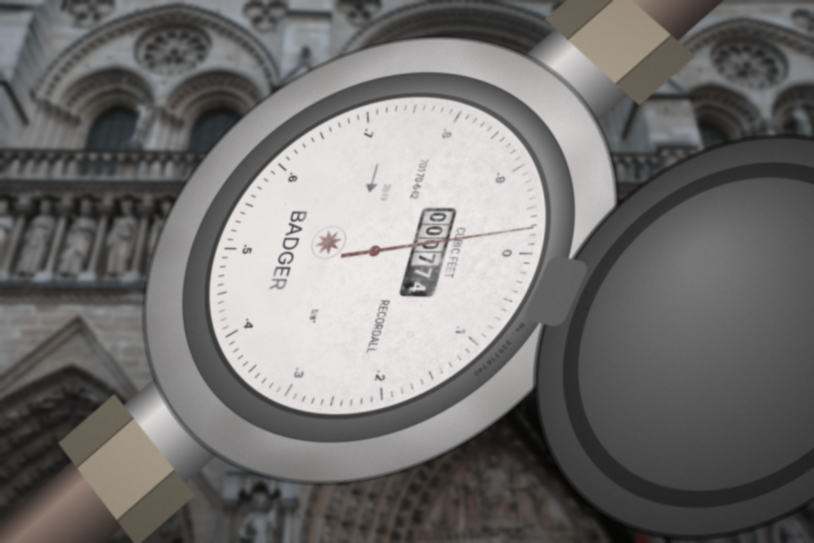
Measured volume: 773.97 ft³
